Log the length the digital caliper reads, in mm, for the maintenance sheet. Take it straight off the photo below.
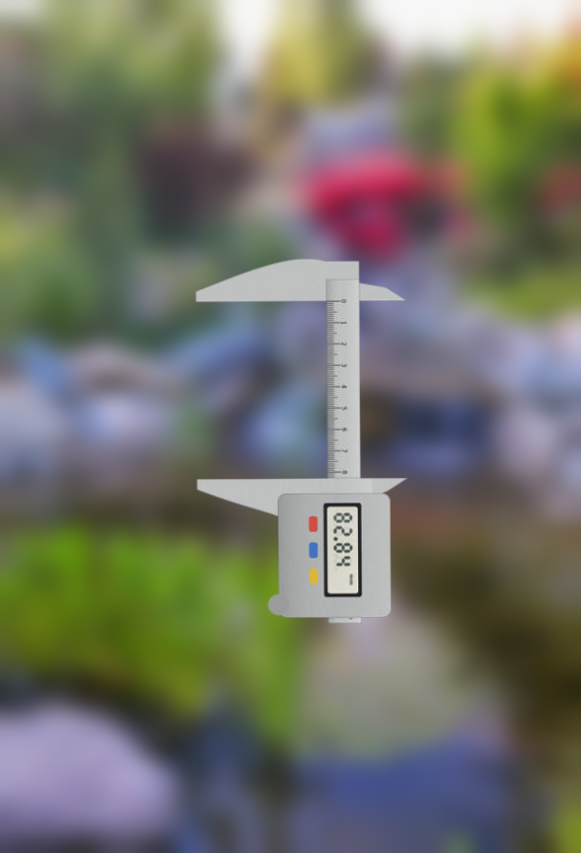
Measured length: 82.84 mm
